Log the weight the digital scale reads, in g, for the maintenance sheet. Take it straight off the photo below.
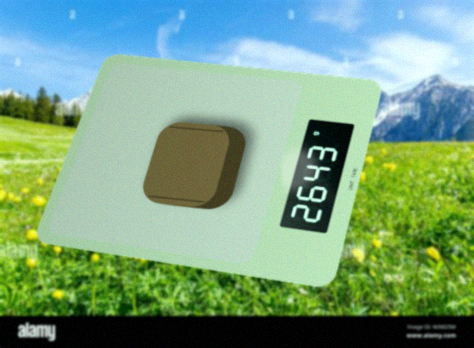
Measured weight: 2643 g
